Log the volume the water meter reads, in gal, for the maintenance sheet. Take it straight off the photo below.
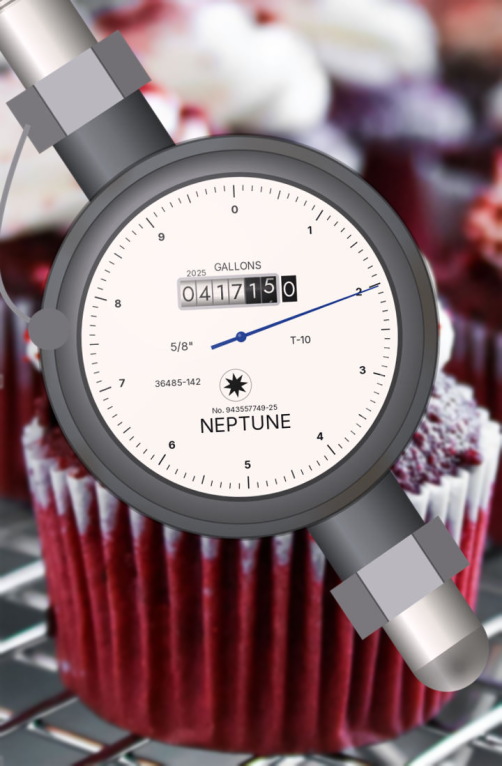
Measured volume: 417152.0 gal
